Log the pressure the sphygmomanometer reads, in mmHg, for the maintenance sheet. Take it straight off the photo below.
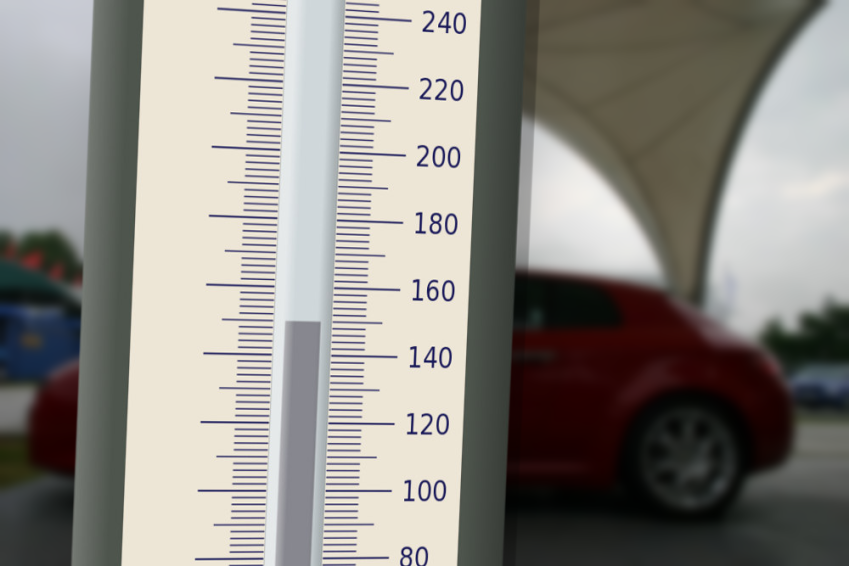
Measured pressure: 150 mmHg
